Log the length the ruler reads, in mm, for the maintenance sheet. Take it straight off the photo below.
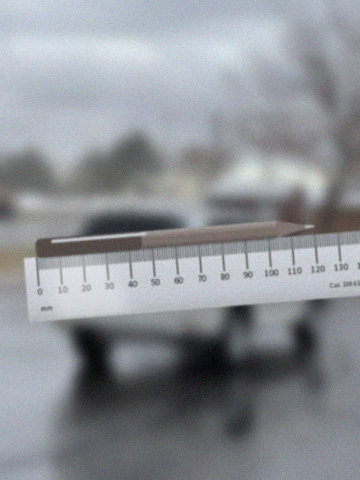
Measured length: 120 mm
